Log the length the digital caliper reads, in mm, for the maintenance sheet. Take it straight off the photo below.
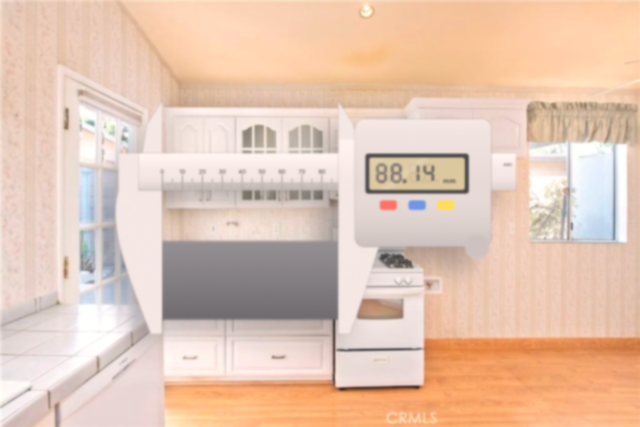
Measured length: 88.14 mm
